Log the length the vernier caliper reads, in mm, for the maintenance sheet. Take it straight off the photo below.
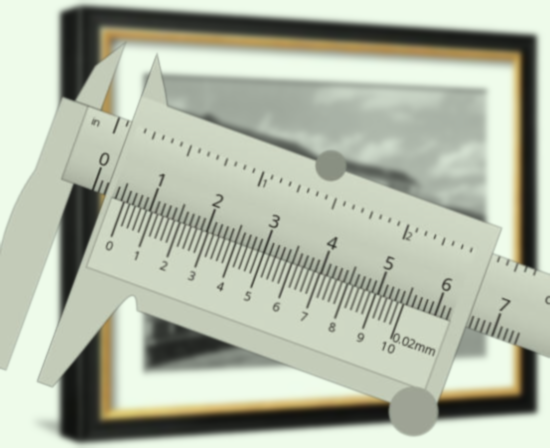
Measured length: 5.5 mm
